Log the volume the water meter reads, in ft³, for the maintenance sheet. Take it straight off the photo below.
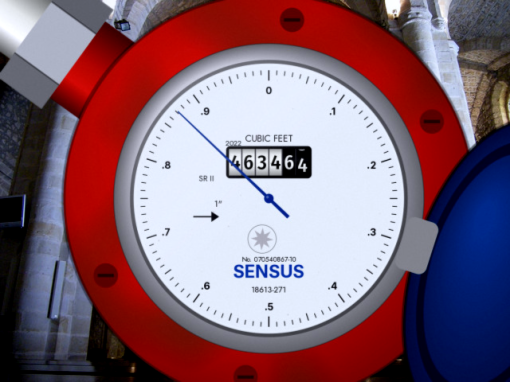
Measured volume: 463463.87 ft³
